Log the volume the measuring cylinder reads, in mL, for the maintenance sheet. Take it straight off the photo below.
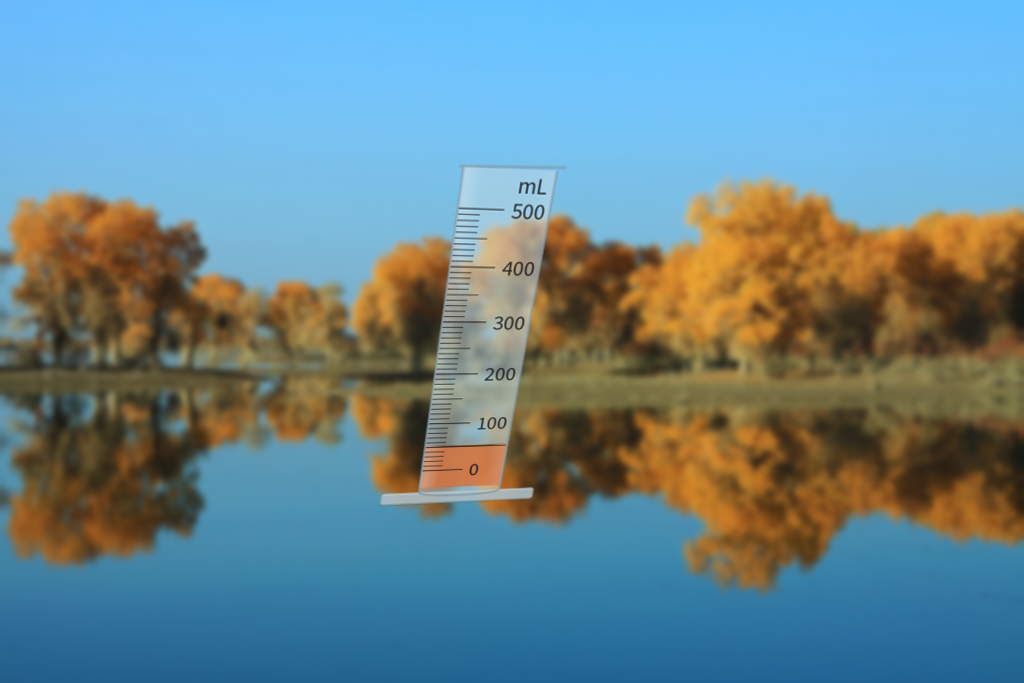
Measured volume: 50 mL
